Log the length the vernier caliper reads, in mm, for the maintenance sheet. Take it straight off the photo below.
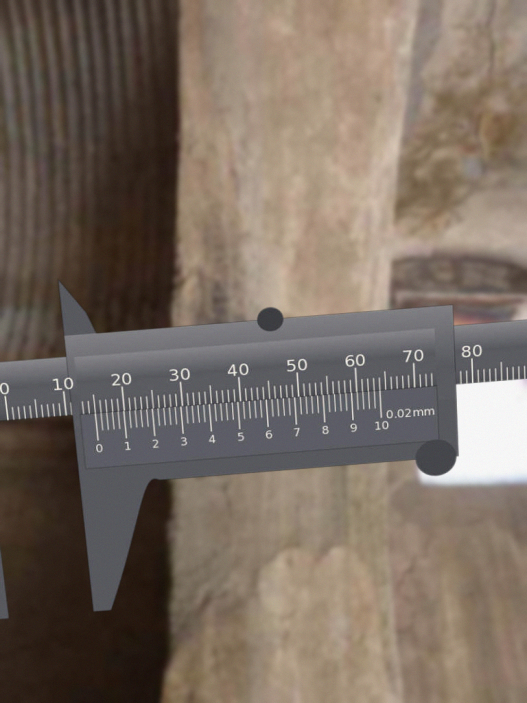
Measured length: 15.0 mm
